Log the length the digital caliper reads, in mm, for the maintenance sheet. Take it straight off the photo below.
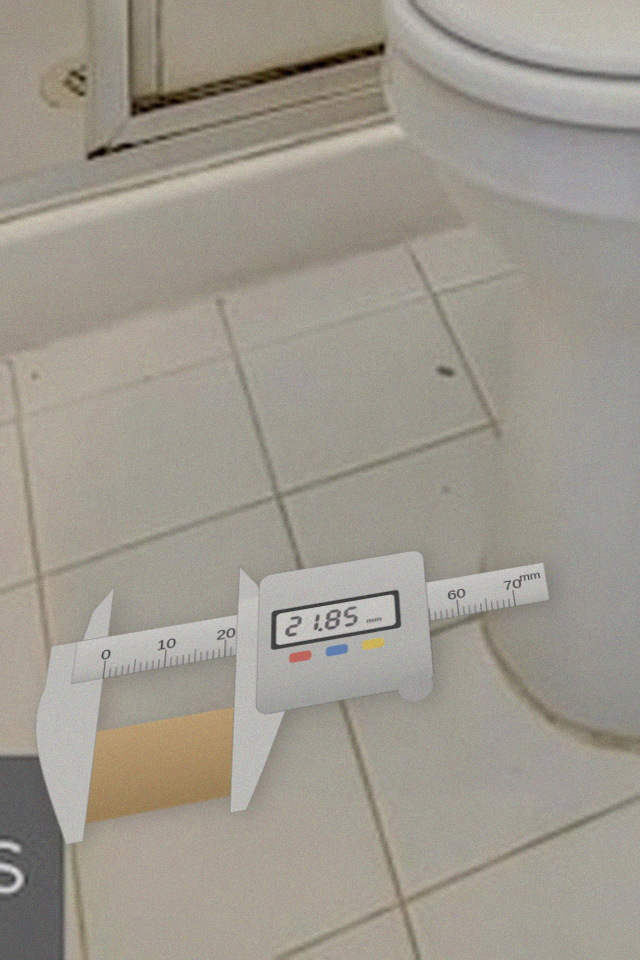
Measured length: 21.85 mm
